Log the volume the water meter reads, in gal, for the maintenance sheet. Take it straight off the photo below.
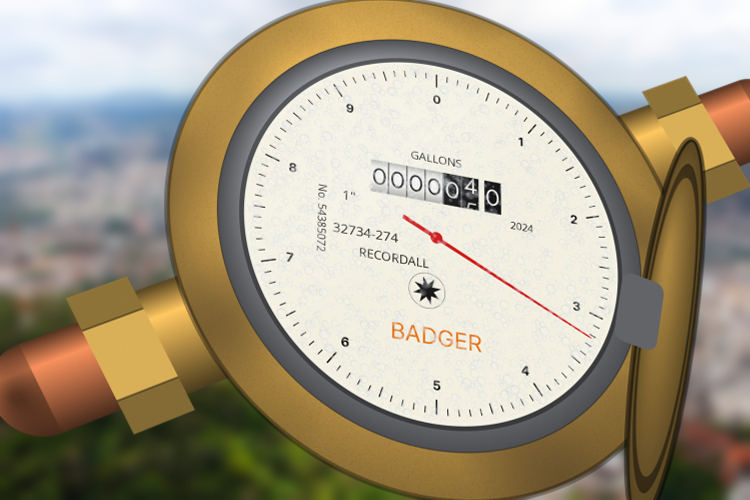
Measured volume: 43.2 gal
